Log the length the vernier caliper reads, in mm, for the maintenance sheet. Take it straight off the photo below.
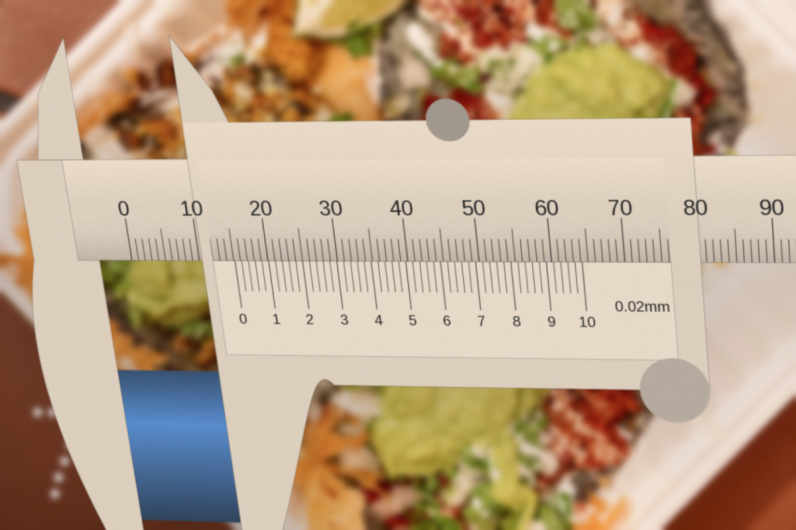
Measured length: 15.2 mm
